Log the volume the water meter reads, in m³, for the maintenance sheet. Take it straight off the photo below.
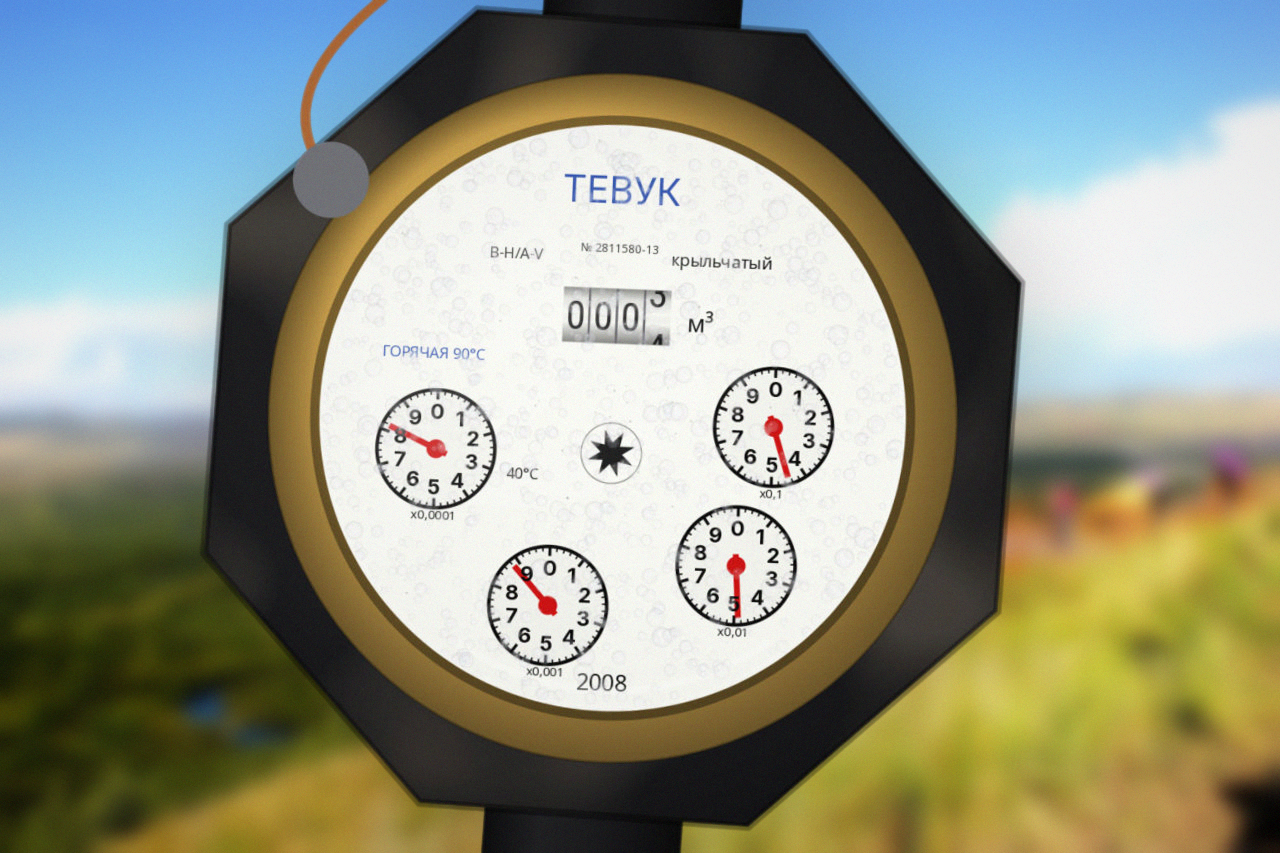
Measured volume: 3.4488 m³
